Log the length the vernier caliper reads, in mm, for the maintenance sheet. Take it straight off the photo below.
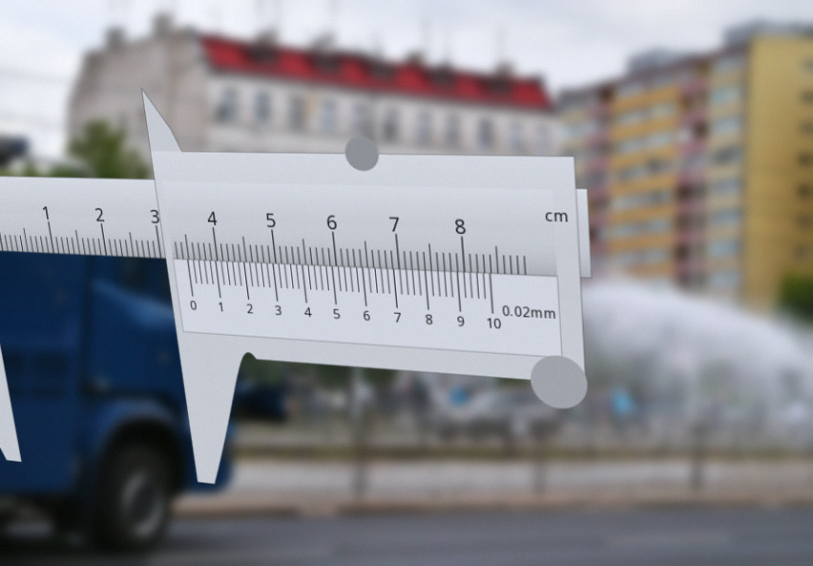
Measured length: 34.8 mm
